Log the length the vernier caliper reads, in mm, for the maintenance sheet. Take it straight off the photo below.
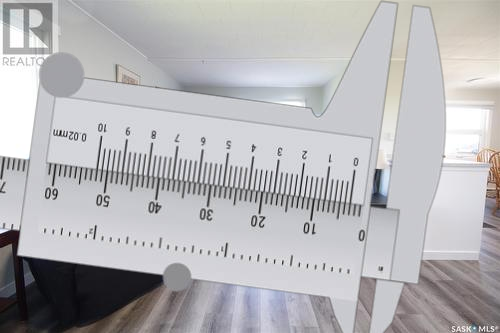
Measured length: 3.0 mm
